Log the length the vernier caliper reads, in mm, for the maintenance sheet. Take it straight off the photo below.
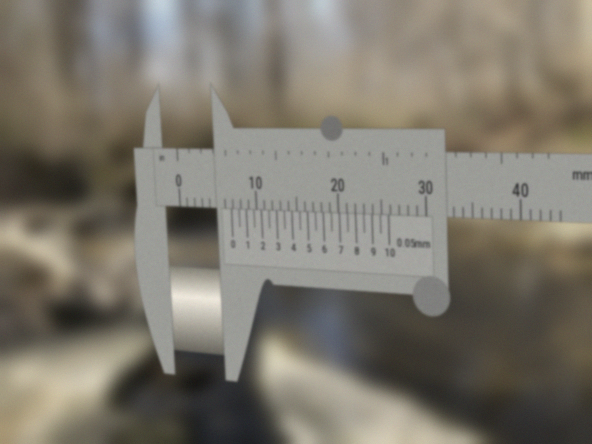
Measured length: 6.8 mm
